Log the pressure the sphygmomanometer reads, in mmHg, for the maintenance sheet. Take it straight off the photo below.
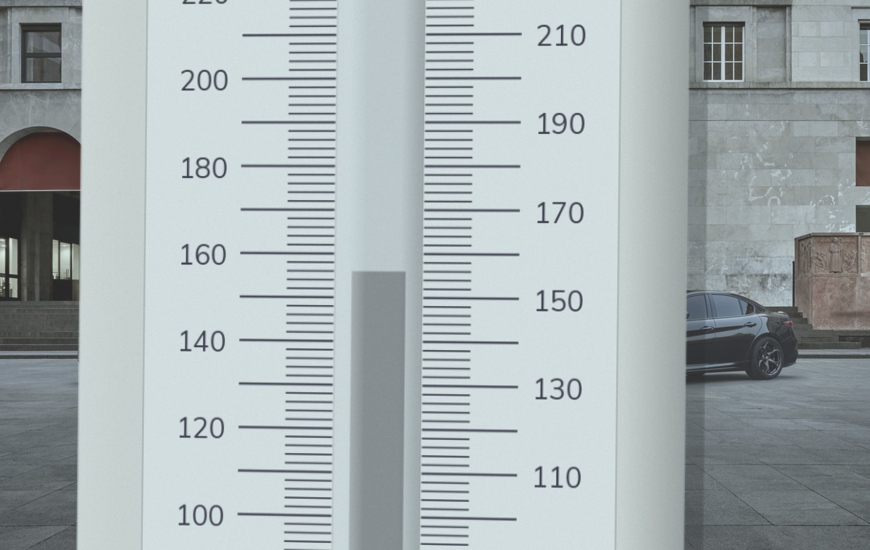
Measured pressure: 156 mmHg
